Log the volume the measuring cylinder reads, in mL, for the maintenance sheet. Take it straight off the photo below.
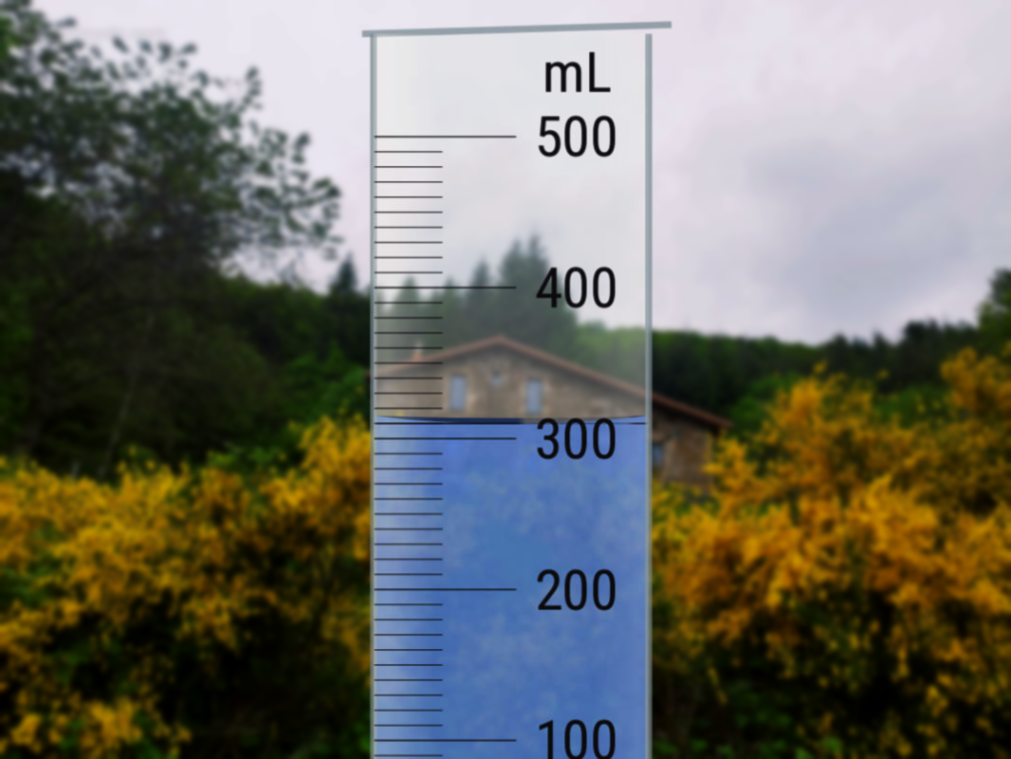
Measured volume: 310 mL
